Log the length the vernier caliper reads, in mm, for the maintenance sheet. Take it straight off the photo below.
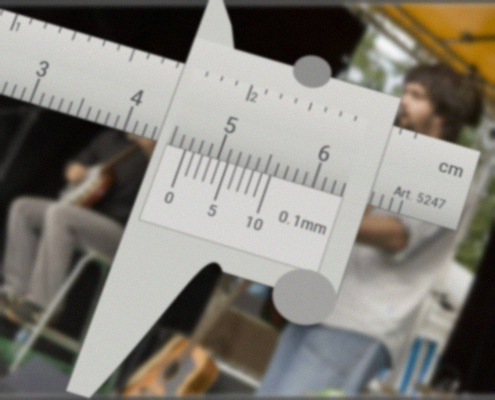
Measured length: 46.6 mm
